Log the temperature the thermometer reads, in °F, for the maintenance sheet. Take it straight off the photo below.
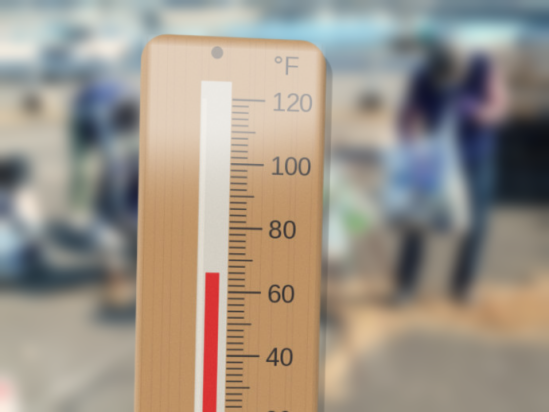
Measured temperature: 66 °F
